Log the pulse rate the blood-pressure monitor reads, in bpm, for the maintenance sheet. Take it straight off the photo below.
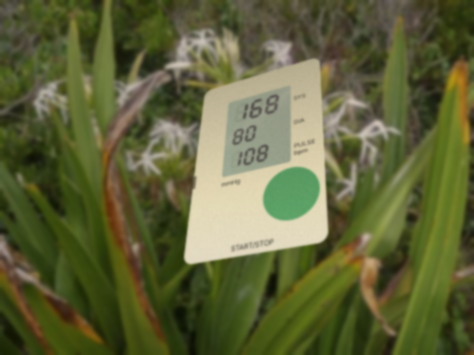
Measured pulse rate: 108 bpm
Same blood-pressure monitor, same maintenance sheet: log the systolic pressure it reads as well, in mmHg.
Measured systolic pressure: 168 mmHg
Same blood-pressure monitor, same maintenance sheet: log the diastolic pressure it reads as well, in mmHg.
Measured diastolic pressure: 80 mmHg
